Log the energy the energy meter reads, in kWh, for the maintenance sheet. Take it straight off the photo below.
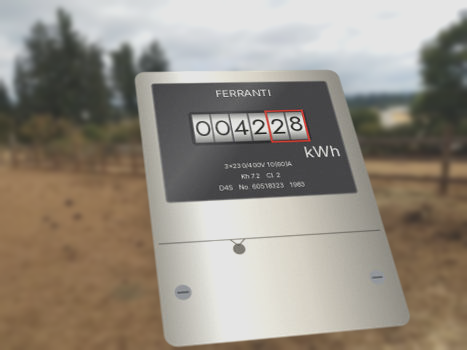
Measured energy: 42.28 kWh
